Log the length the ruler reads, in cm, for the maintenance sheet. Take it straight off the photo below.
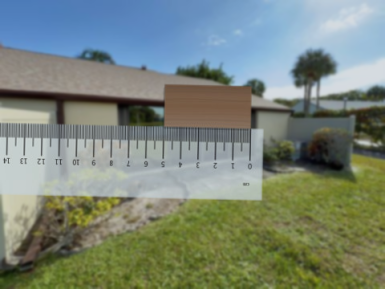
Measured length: 5 cm
